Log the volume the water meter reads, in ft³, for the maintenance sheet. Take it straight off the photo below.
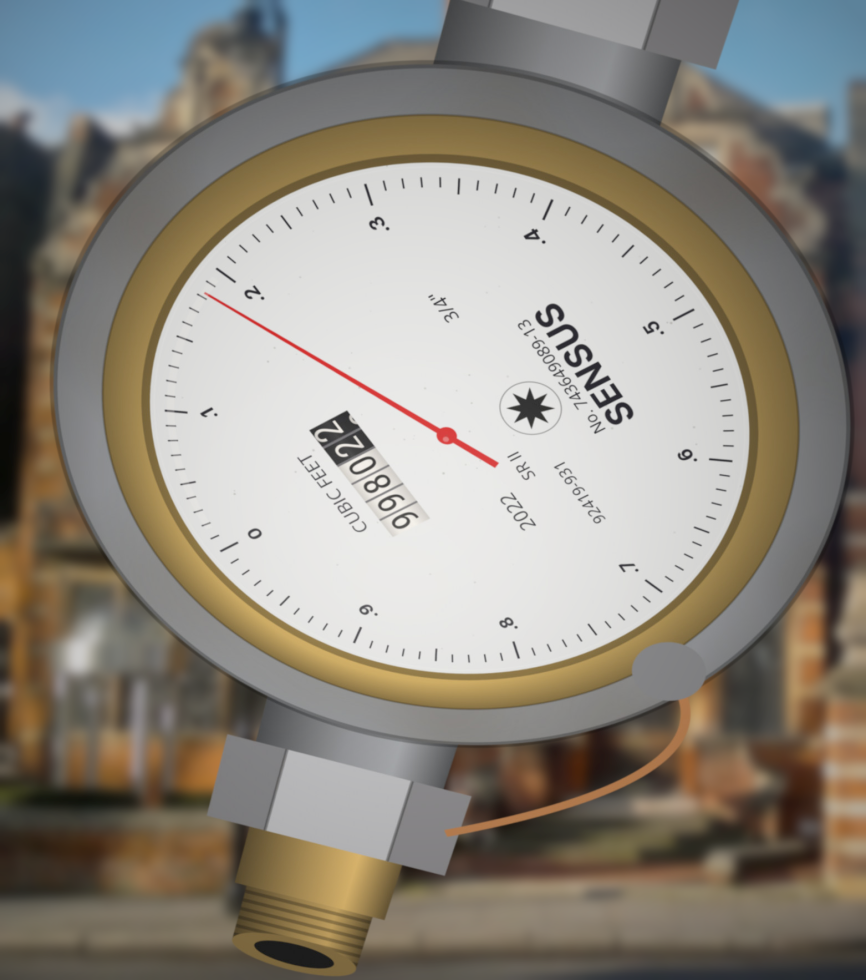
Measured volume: 998022.18 ft³
